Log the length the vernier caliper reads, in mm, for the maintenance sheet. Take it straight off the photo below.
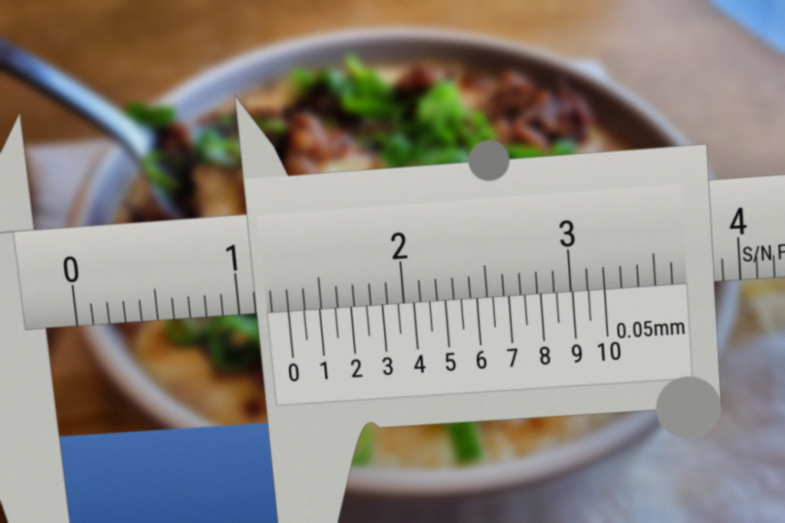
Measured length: 13.0 mm
